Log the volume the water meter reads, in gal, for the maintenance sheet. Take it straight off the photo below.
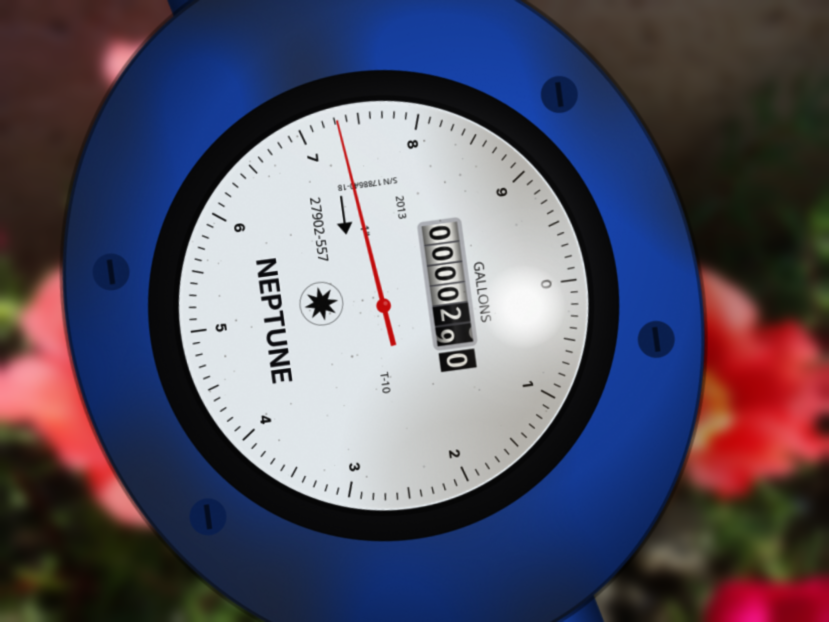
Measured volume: 287.3 gal
